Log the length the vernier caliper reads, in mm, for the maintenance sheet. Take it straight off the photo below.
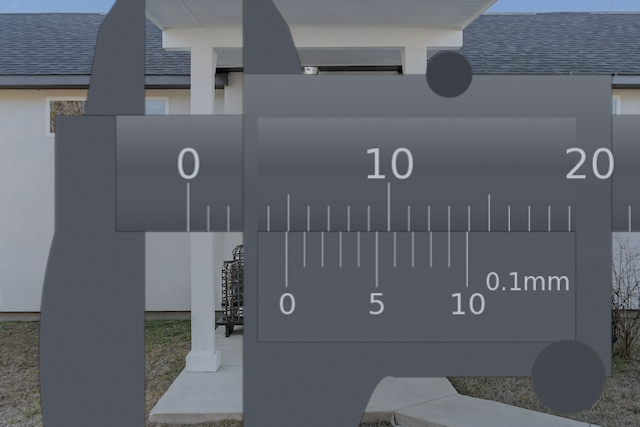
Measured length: 4.9 mm
